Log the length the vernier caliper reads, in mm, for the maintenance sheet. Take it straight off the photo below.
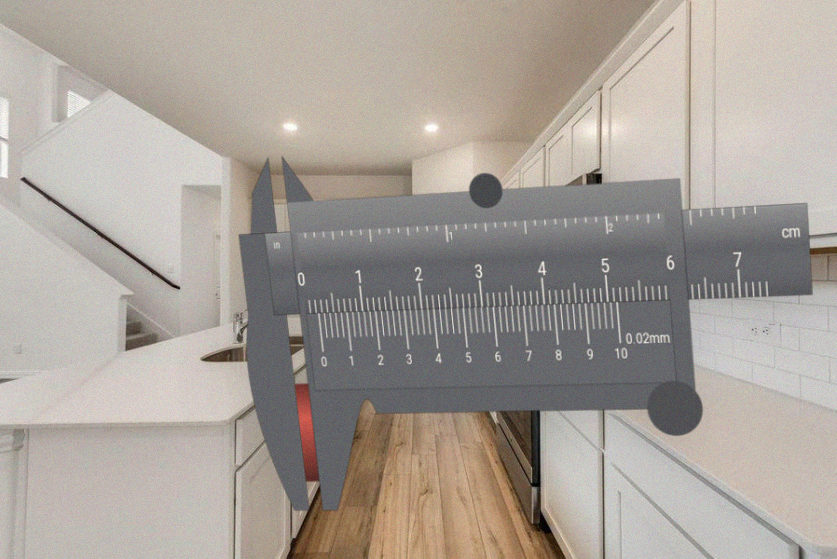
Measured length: 2.4 mm
